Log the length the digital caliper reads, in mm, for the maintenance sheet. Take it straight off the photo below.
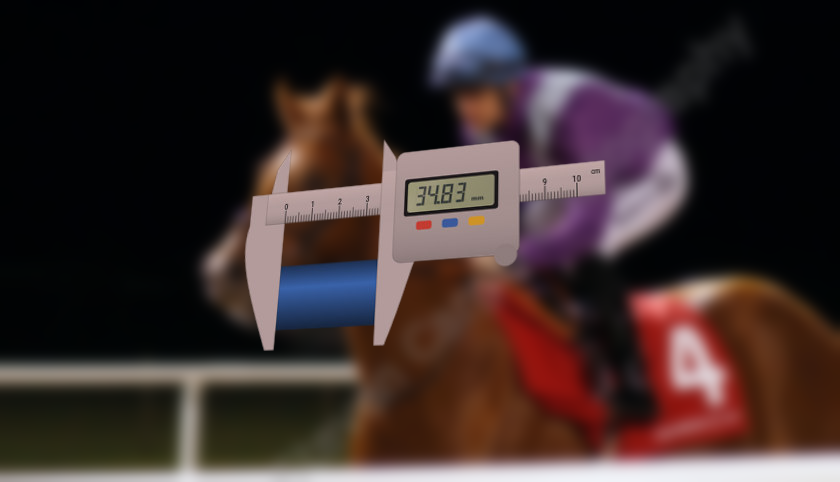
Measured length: 34.83 mm
